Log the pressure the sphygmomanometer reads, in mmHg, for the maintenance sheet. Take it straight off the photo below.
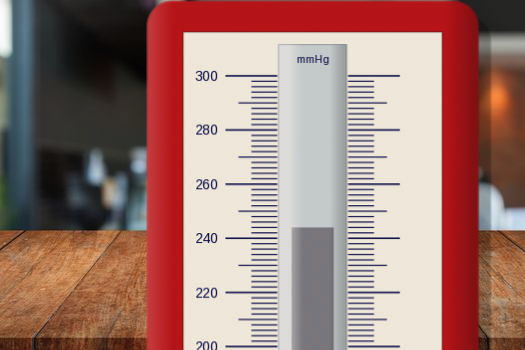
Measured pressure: 244 mmHg
